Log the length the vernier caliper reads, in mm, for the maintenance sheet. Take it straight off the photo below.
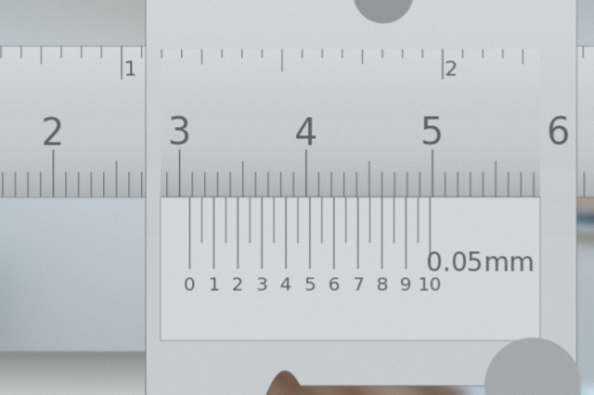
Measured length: 30.8 mm
